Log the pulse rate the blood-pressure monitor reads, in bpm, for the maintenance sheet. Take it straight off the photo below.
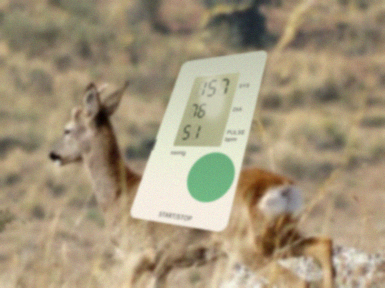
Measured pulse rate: 51 bpm
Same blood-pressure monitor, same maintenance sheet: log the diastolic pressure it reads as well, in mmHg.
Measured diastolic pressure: 76 mmHg
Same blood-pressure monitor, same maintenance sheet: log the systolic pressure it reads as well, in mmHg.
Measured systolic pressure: 157 mmHg
